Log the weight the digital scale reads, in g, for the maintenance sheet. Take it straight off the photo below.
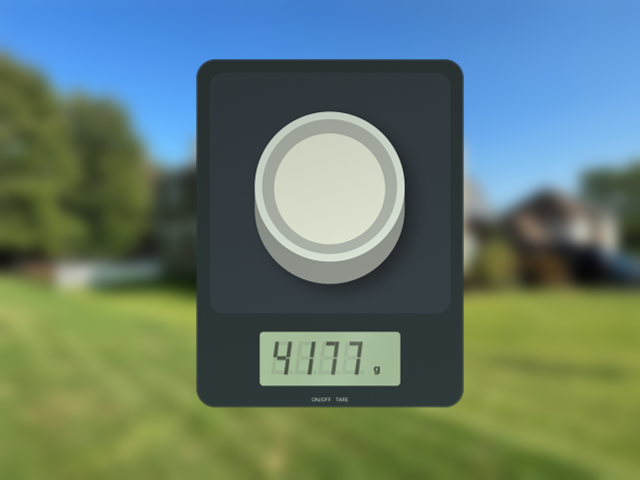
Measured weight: 4177 g
